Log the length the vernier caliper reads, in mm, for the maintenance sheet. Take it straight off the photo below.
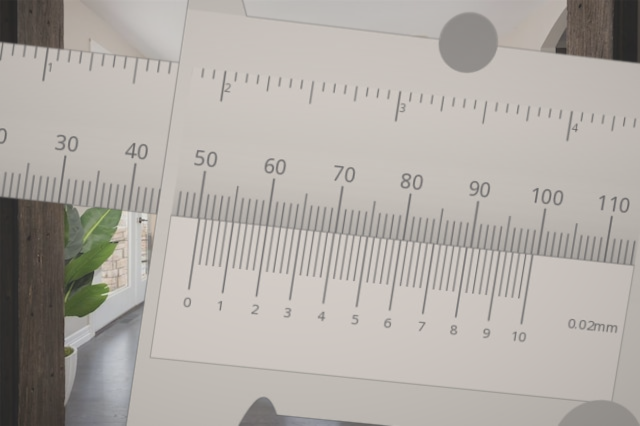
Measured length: 50.2 mm
